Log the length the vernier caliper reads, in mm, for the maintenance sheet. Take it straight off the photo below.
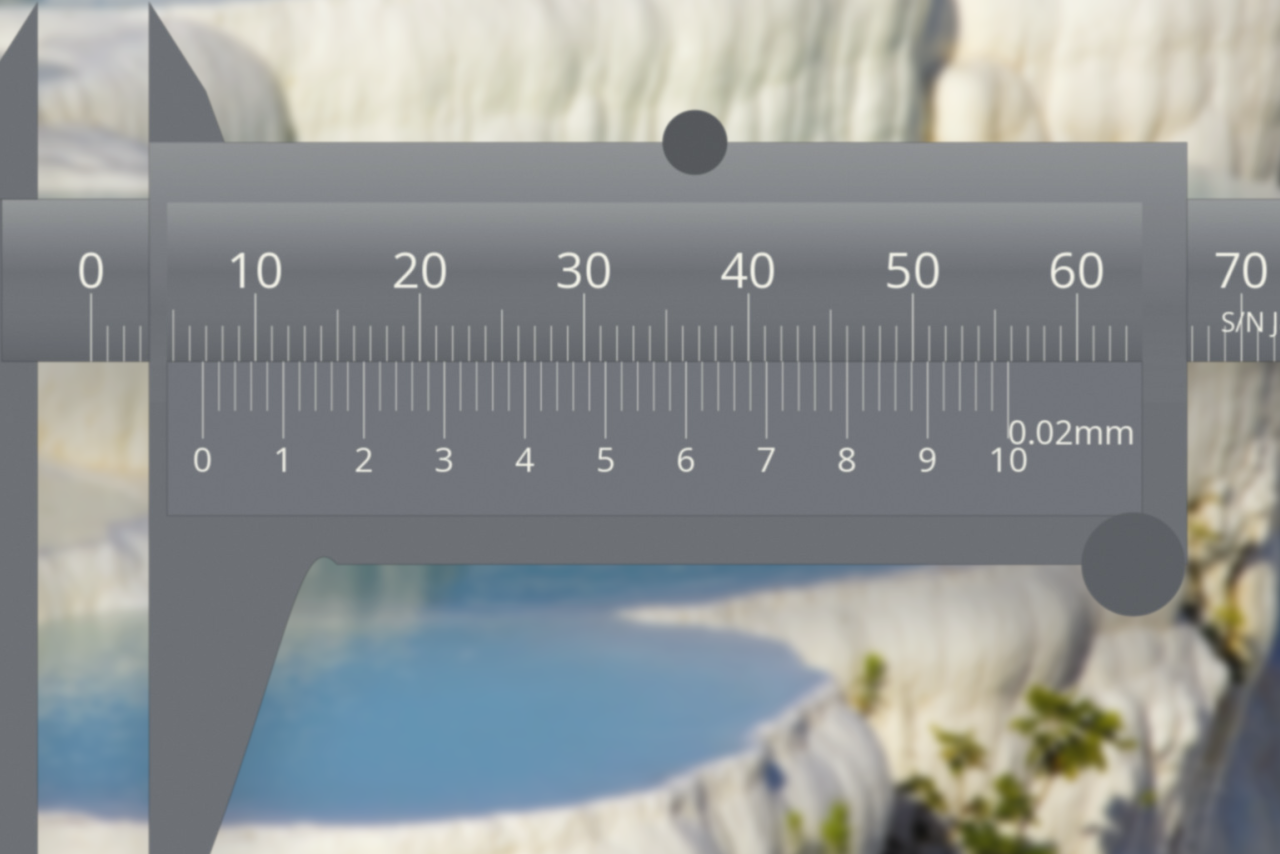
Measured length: 6.8 mm
